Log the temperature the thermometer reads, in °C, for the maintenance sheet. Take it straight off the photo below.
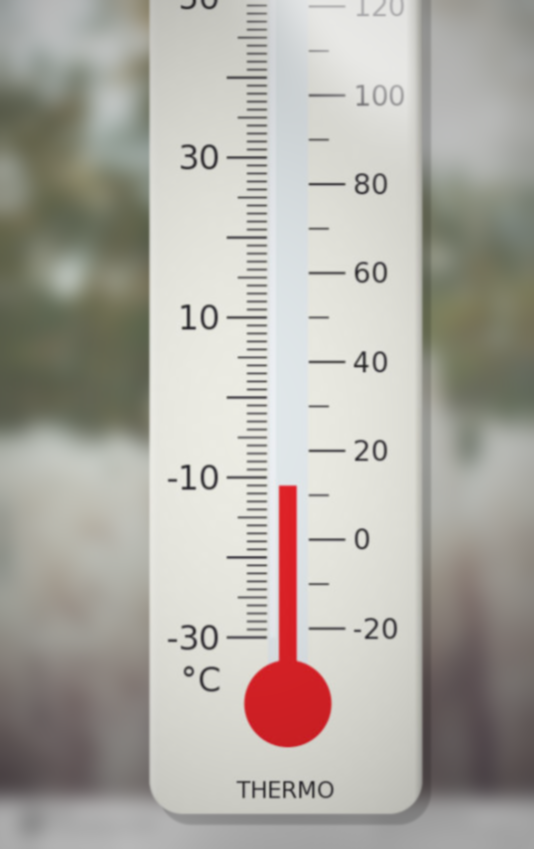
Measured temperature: -11 °C
